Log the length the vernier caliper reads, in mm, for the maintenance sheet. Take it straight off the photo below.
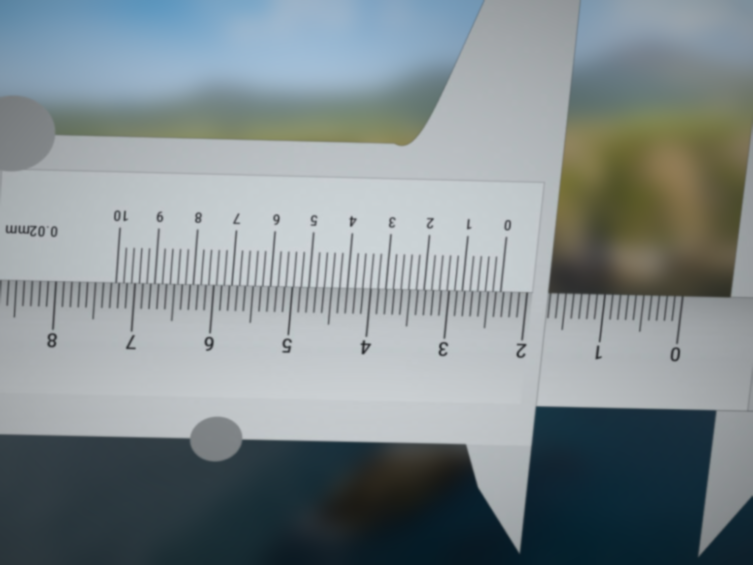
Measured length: 23.4 mm
